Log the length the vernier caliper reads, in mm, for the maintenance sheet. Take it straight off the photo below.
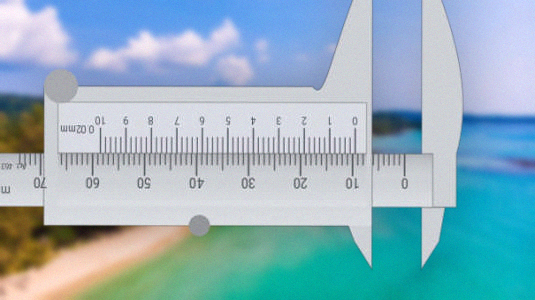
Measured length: 9.5 mm
